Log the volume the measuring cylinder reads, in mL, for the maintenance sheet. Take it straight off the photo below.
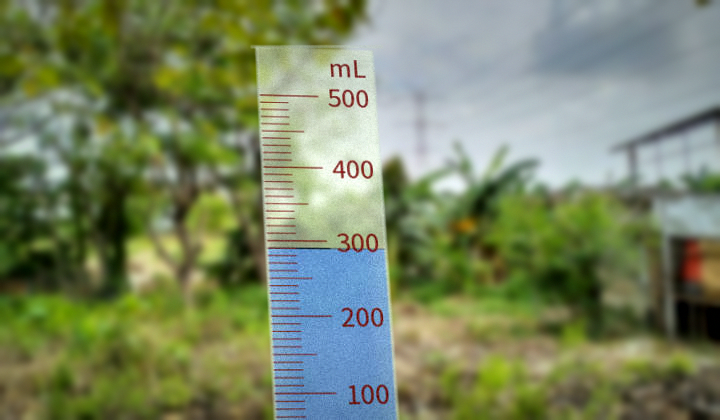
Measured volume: 290 mL
